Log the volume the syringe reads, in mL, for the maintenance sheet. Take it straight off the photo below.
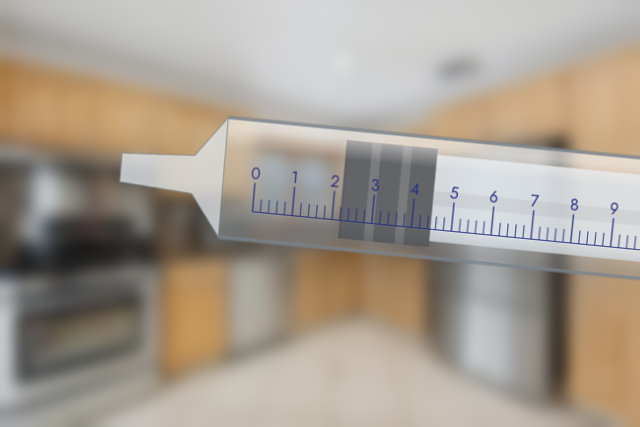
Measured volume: 2.2 mL
